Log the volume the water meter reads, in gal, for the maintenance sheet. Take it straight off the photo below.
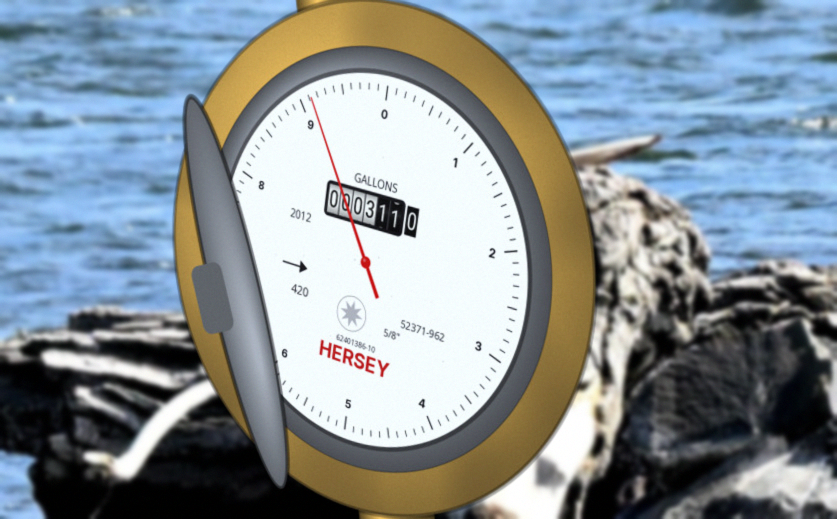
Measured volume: 3109.1 gal
